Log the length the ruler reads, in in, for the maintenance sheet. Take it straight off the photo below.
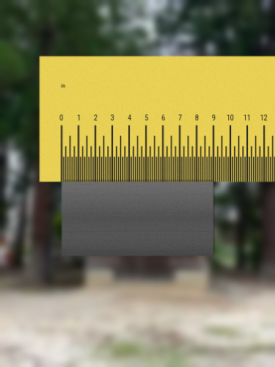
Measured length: 9 in
